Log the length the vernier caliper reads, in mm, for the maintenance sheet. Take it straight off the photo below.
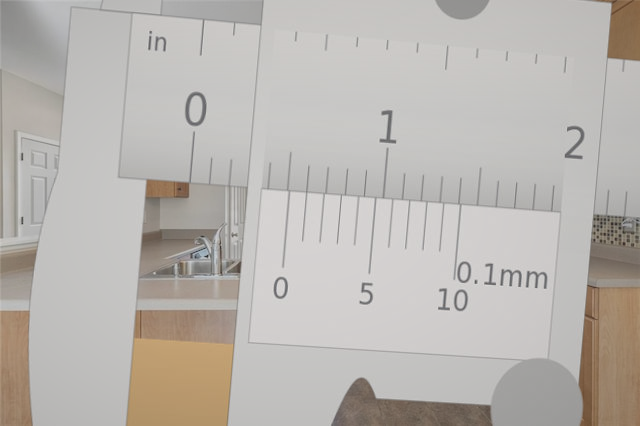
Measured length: 5.1 mm
